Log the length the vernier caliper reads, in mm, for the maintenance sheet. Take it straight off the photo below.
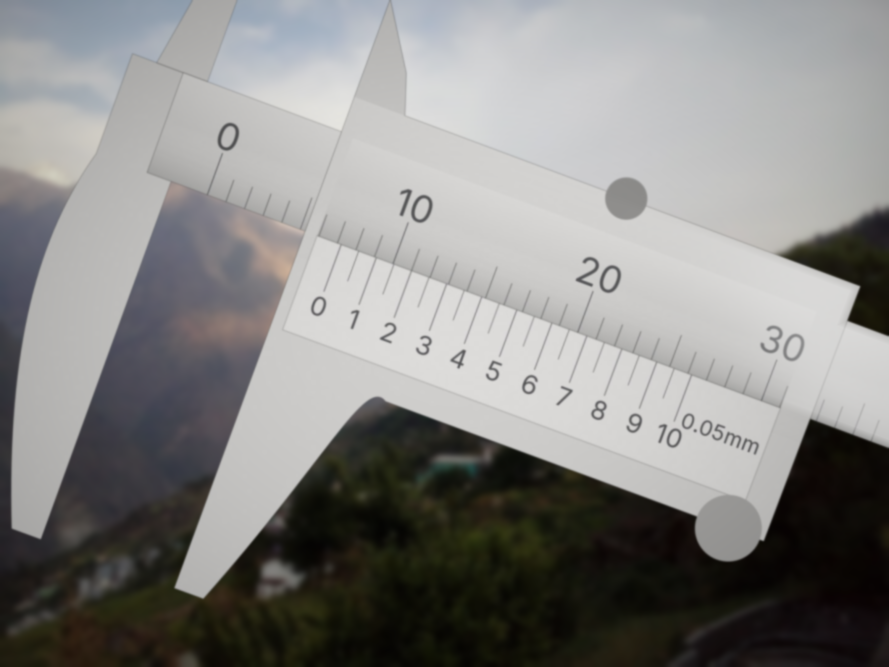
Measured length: 7.2 mm
